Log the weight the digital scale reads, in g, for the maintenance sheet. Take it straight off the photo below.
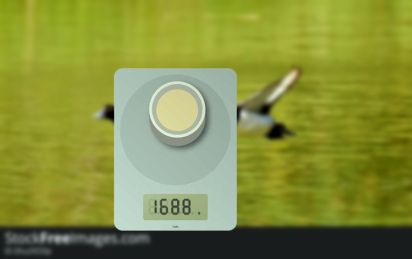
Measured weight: 1688 g
